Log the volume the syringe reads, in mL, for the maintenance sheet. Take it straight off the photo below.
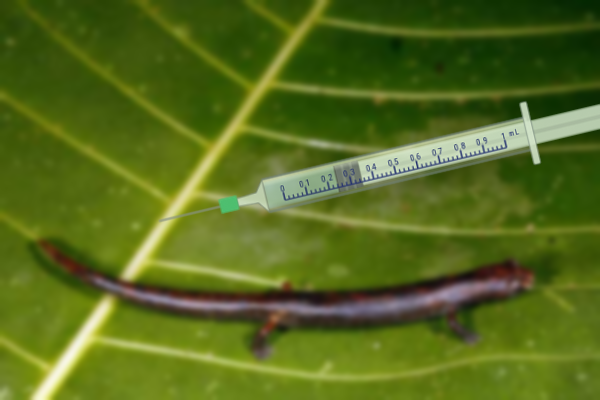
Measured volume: 0.24 mL
